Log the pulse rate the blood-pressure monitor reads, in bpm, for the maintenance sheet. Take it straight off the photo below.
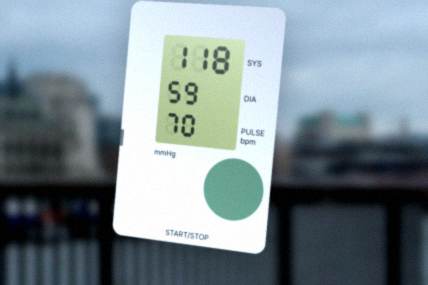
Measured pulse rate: 70 bpm
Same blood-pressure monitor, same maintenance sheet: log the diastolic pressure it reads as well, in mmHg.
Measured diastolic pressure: 59 mmHg
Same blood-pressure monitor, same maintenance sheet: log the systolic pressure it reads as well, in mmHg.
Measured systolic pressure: 118 mmHg
